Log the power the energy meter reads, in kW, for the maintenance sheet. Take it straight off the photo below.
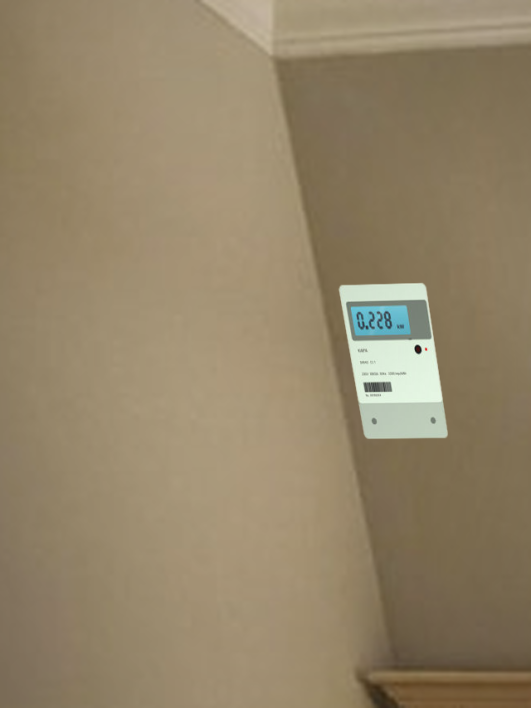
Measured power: 0.228 kW
